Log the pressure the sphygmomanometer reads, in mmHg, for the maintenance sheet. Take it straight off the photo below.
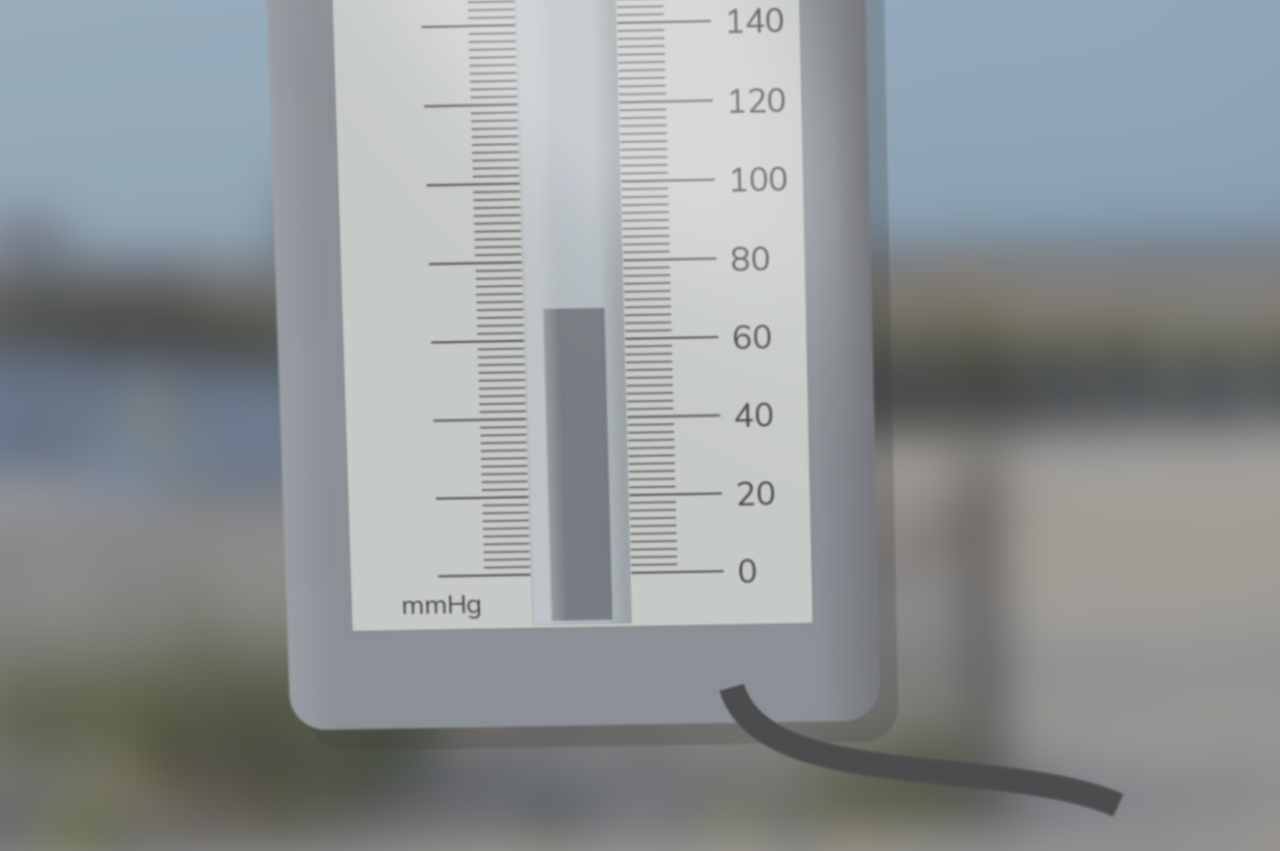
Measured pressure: 68 mmHg
